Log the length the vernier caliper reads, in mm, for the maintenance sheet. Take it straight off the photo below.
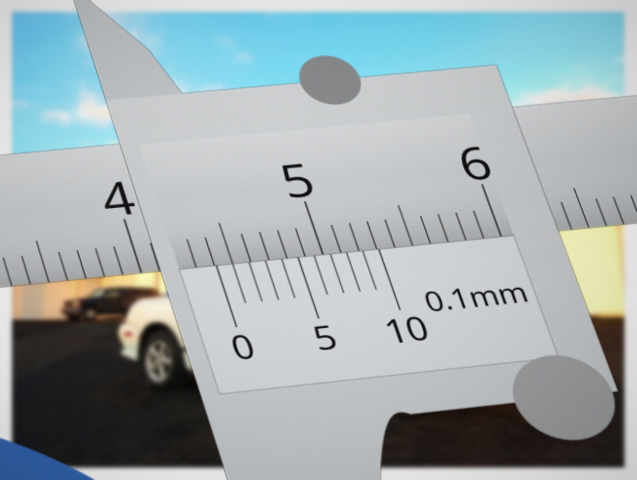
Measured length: 44.1 mm
